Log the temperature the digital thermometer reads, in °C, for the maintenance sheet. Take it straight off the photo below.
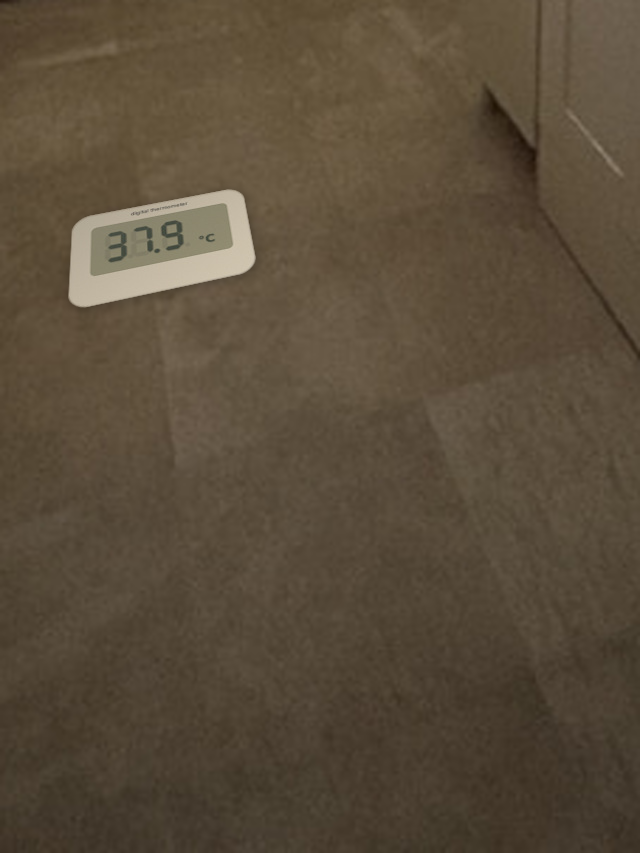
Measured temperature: 37.9 °C
